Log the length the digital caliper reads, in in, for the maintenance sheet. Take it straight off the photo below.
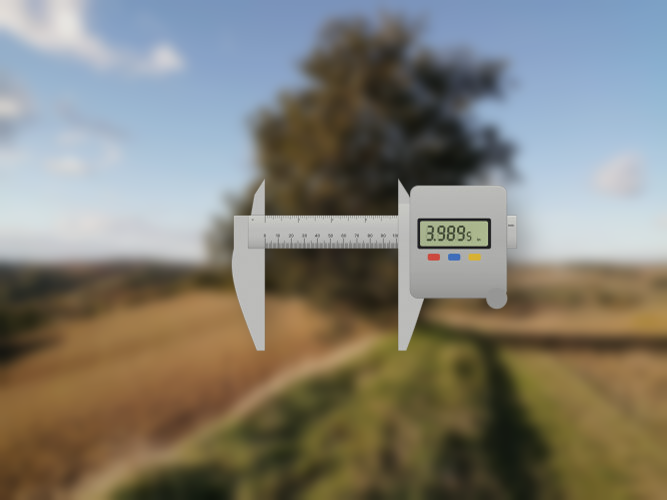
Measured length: 3.9895 in
